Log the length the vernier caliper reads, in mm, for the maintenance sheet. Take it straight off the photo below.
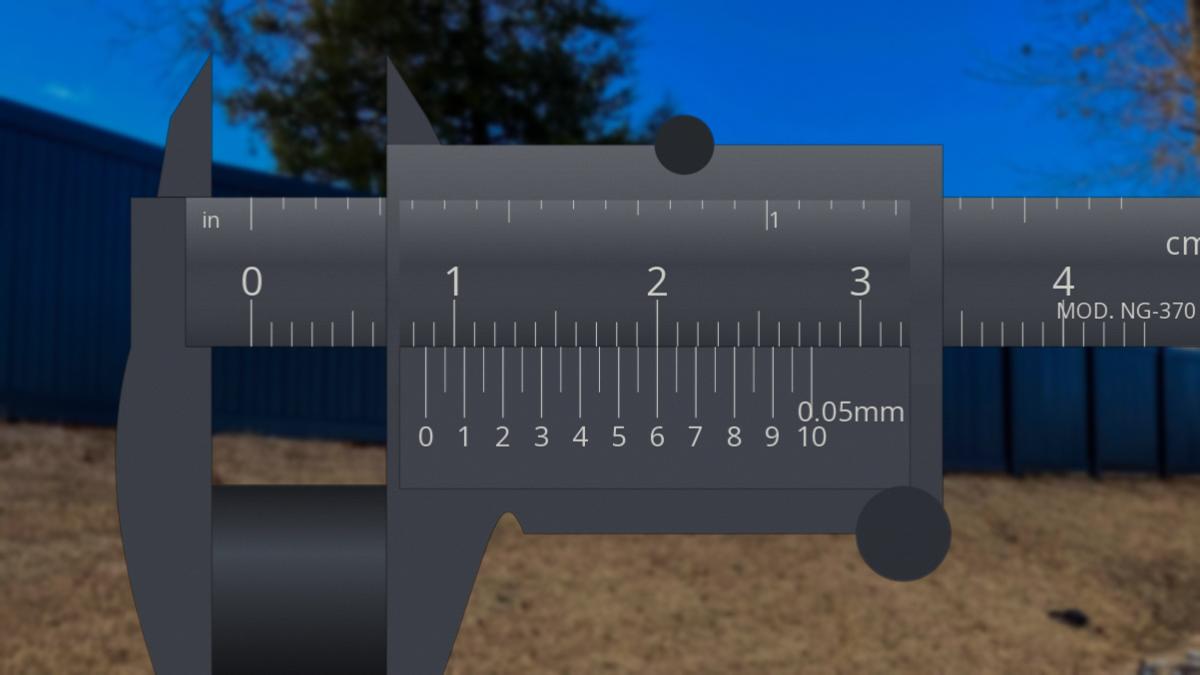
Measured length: 8.6 mm
